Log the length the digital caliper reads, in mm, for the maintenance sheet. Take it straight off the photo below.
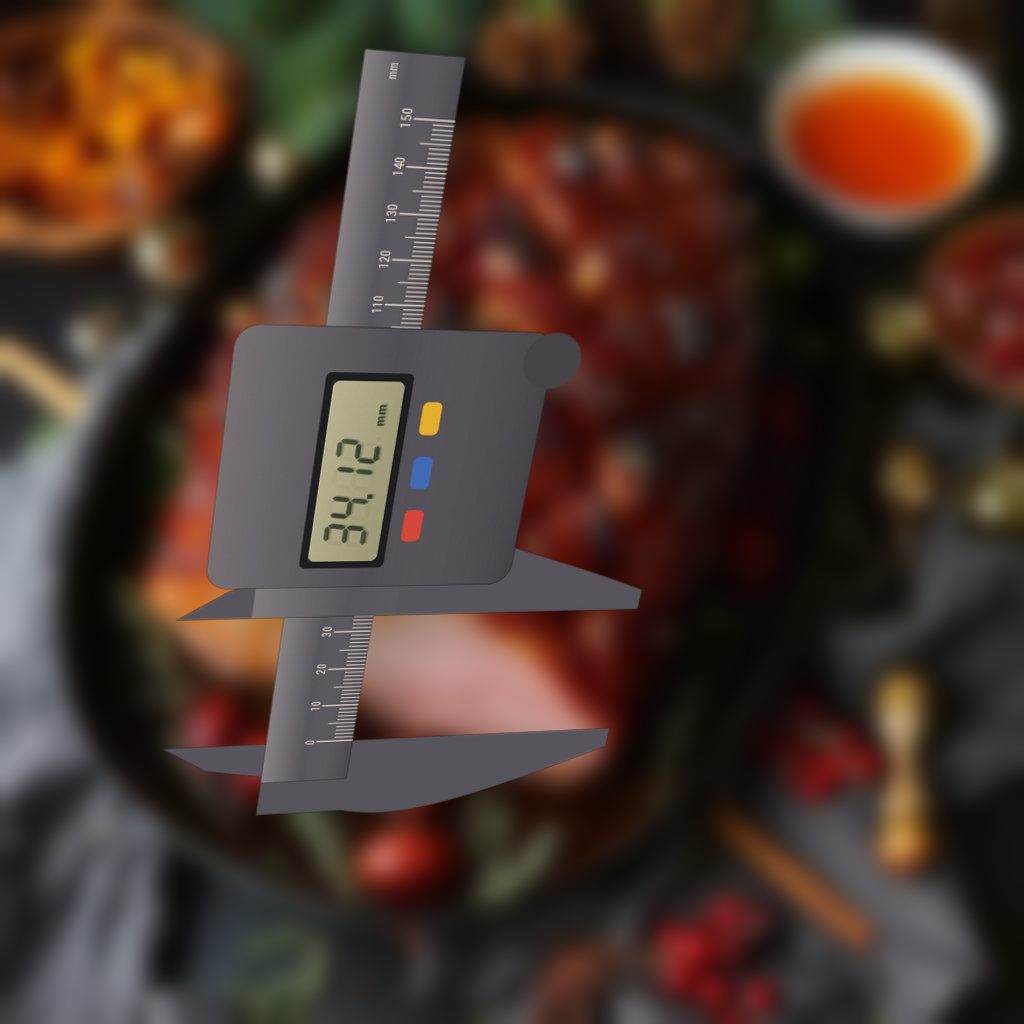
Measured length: 34.12 mm
